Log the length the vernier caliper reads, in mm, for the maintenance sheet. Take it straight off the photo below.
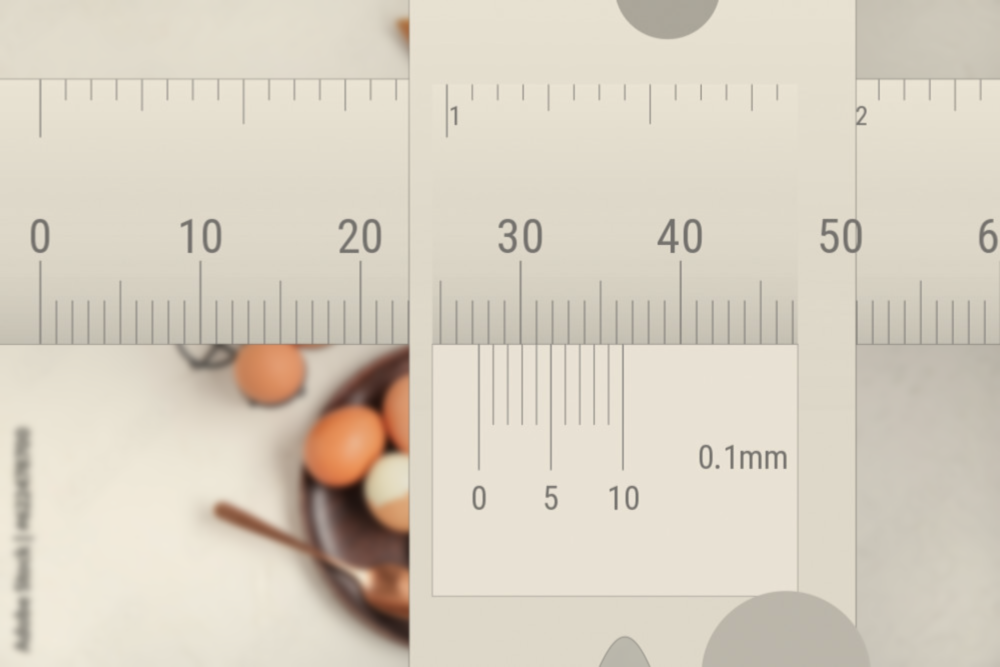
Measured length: 27.4 mm
